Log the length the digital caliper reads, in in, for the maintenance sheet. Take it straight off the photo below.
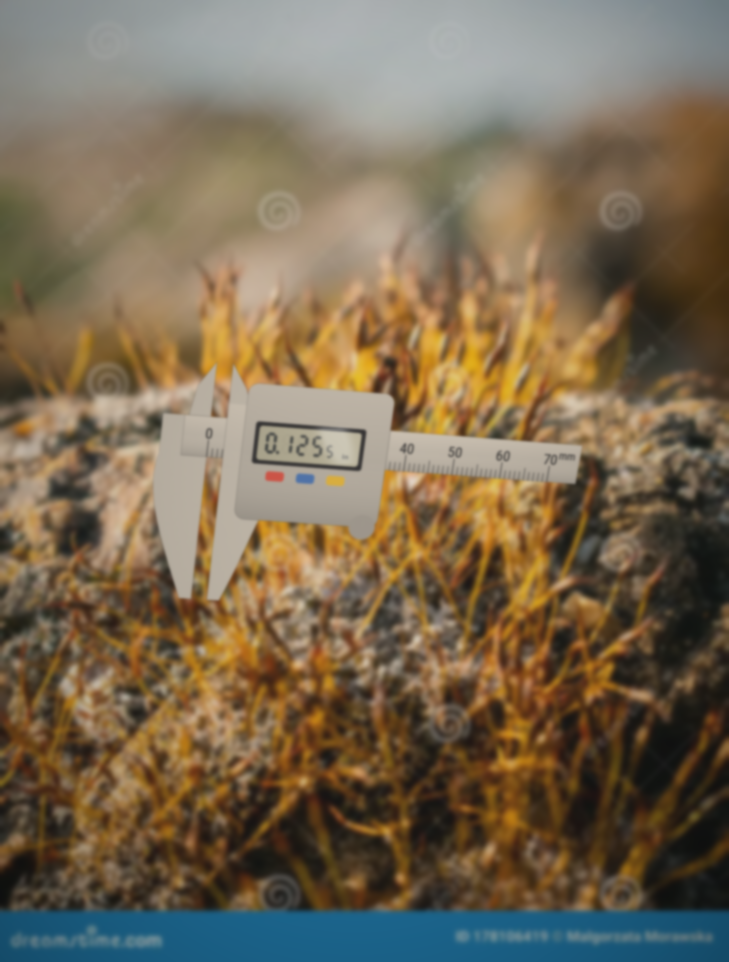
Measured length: 0.1255 in
